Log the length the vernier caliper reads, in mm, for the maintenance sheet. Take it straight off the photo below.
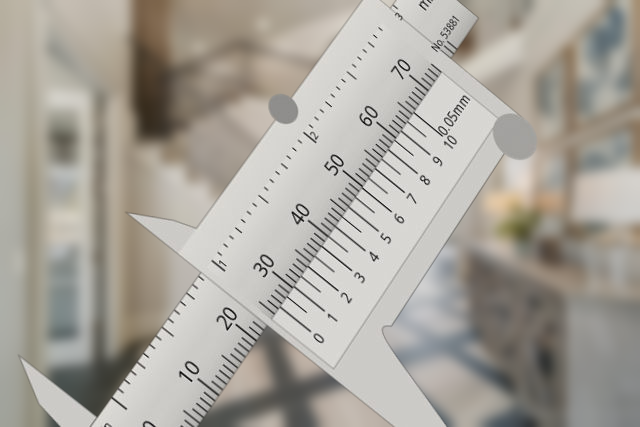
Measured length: 26.4 mm
